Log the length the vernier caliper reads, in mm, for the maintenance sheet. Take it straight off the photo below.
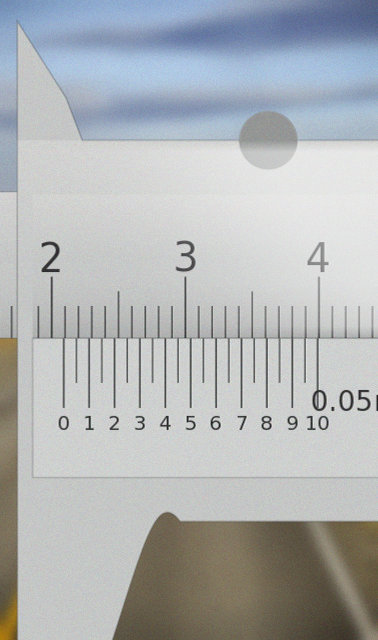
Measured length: 20.9 mm
